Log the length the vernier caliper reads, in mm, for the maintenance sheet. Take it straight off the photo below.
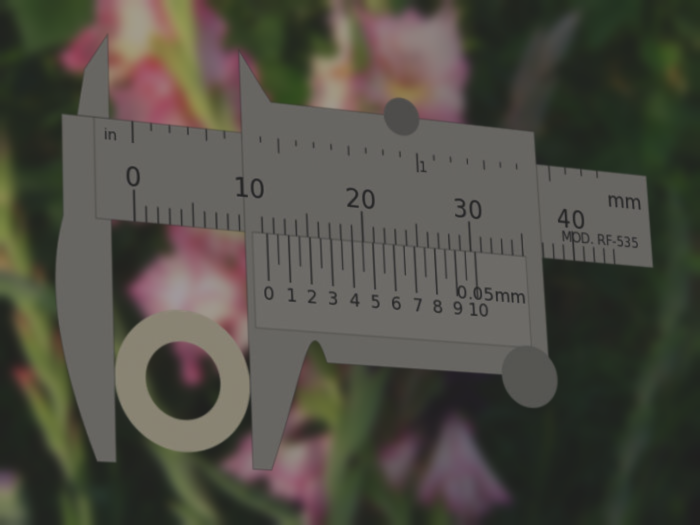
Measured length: 11.4 mm
